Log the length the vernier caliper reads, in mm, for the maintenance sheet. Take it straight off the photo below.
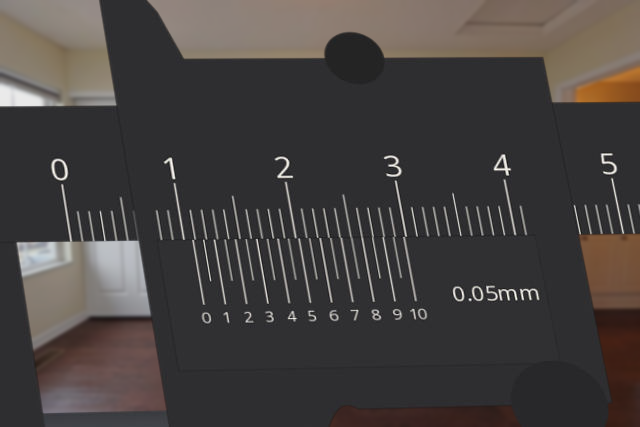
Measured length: 10.8 mm
